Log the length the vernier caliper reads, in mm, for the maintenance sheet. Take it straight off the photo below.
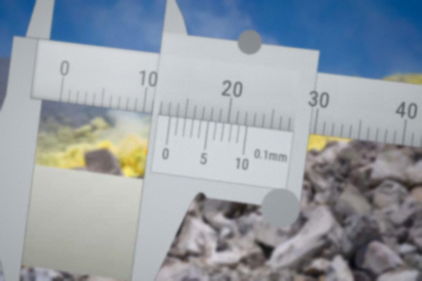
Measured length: 13.2 mm
